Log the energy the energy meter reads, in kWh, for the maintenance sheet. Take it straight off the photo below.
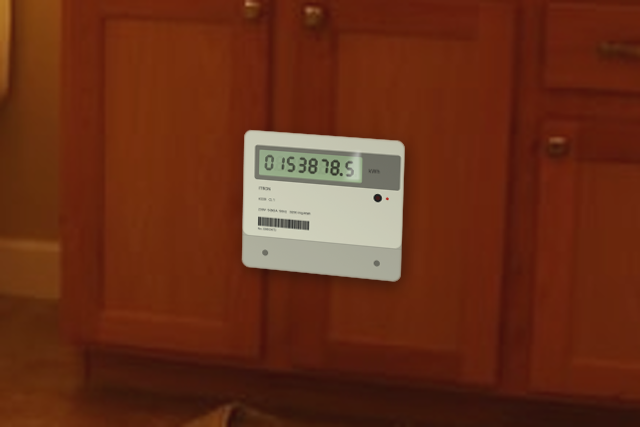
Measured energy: 153878.5 kWh
